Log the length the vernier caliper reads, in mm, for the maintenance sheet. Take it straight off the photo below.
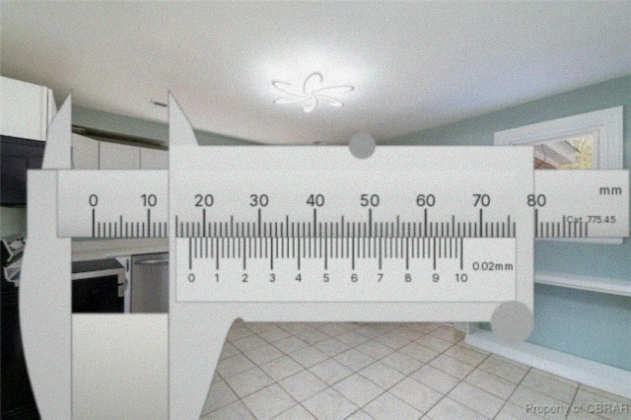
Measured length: 17.5 mm
